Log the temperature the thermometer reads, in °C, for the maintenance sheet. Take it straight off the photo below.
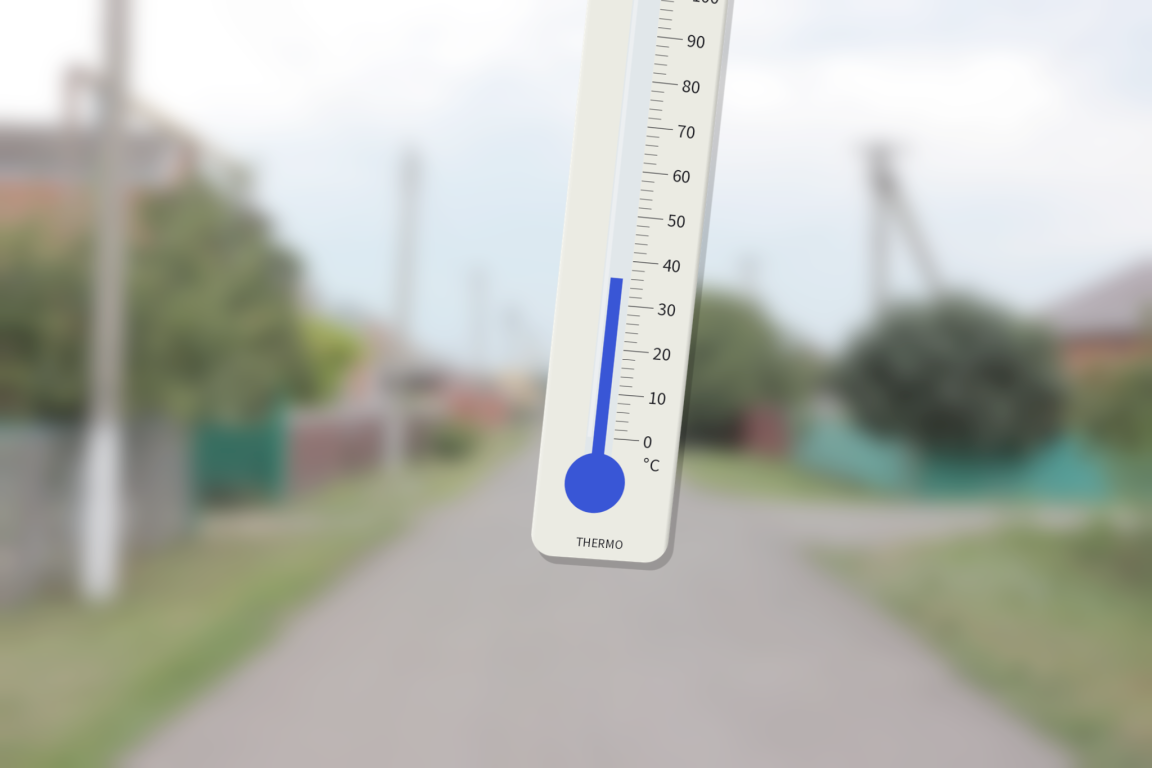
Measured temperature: 36 °C
